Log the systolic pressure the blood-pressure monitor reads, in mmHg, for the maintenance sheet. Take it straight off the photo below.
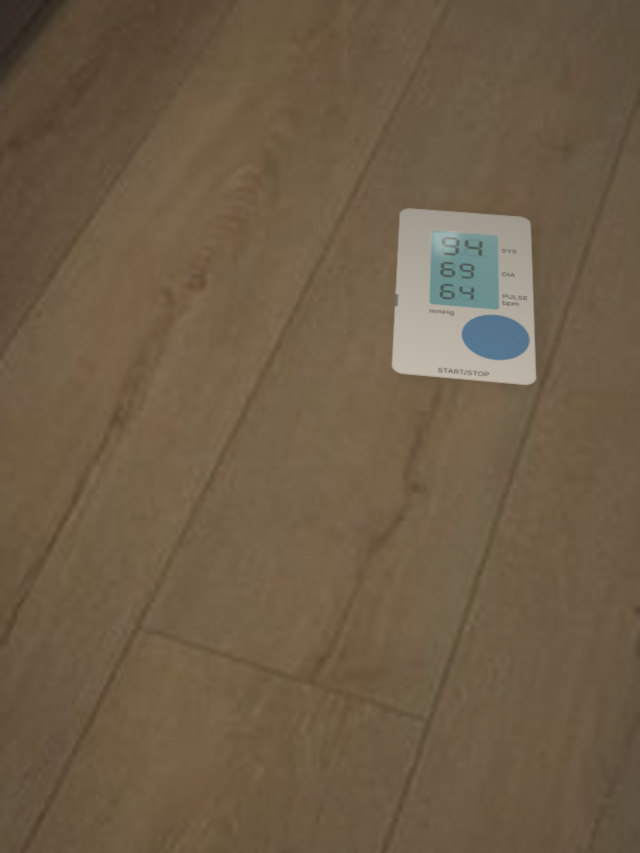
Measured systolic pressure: 94 mmHg
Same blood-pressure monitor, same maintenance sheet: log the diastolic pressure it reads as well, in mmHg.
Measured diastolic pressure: 69 mmHg
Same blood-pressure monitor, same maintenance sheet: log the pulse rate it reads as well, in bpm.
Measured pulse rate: 64 bpm
